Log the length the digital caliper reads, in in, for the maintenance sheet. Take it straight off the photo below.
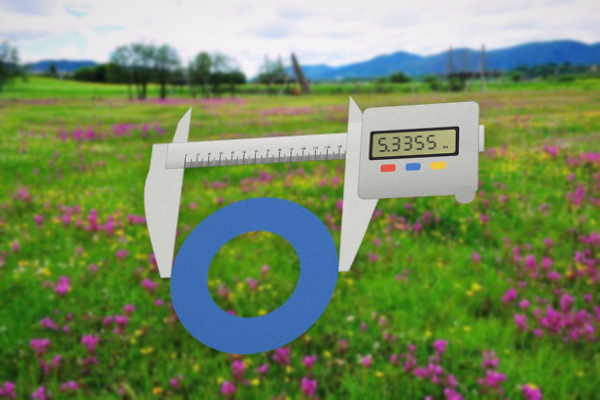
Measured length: 5.3355 in
